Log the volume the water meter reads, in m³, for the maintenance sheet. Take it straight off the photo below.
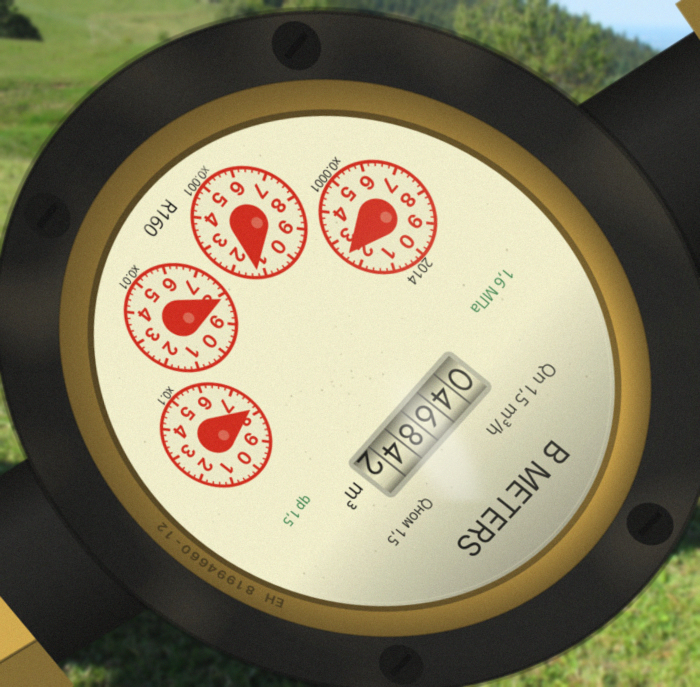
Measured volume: 46841.7812 m³
